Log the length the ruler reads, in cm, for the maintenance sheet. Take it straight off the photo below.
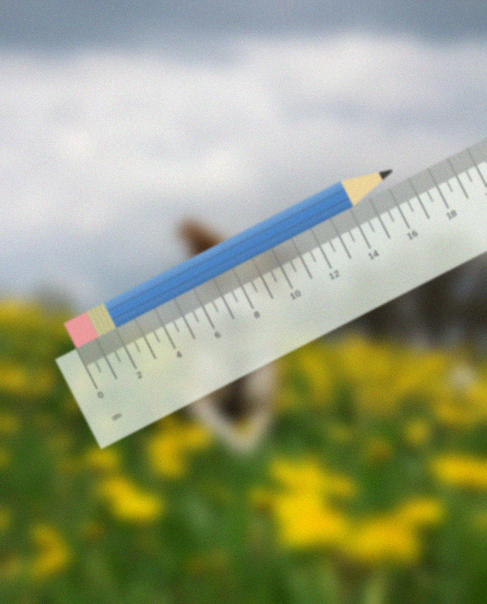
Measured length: 16.5 cm
